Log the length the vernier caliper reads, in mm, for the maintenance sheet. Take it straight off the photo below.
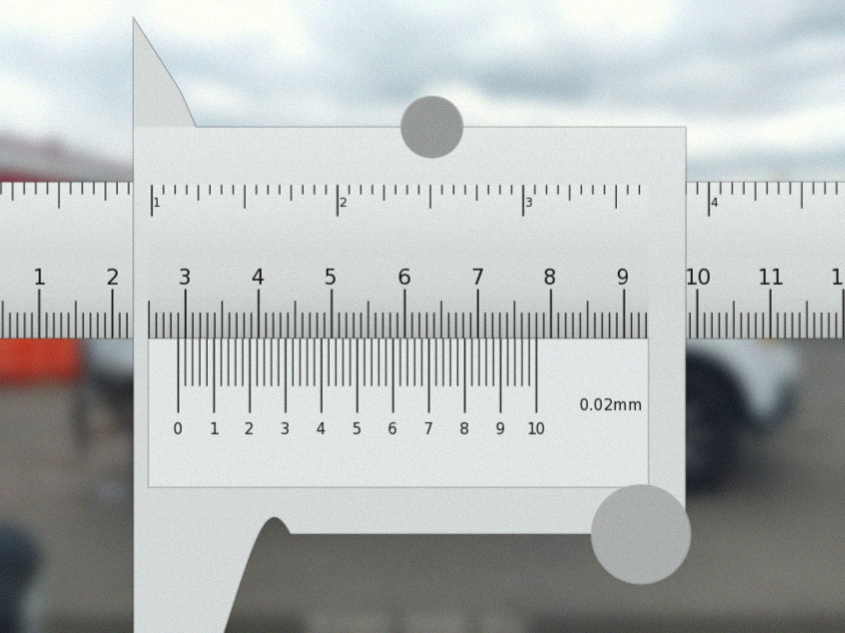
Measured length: 29.0 mm
